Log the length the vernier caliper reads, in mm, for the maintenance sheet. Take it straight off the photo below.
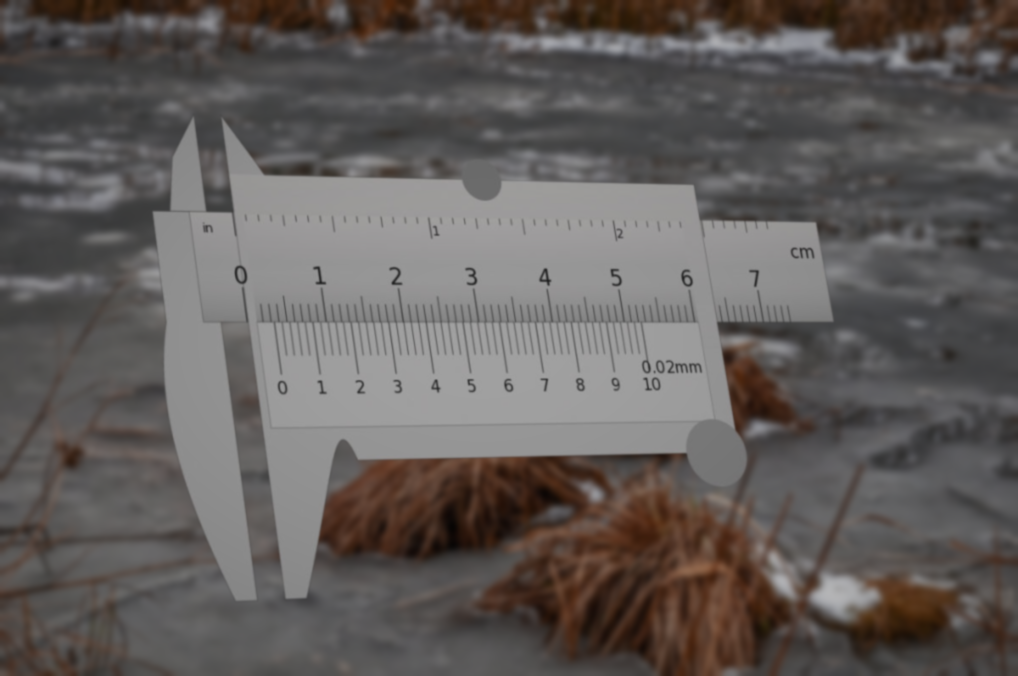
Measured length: 3.4 mm
